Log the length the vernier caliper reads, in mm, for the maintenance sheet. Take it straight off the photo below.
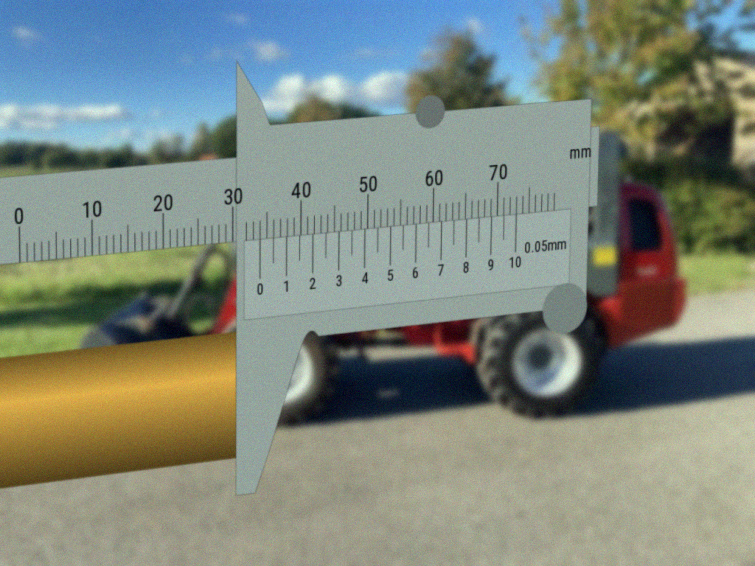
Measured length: 34.0 mm
